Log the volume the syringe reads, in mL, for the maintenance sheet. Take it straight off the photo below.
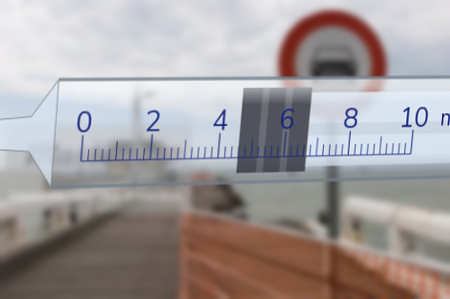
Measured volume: 4.6 mL
